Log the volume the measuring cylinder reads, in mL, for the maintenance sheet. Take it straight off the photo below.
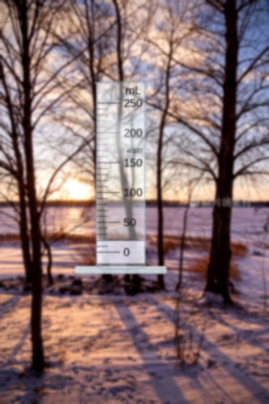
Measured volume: 20 mL
